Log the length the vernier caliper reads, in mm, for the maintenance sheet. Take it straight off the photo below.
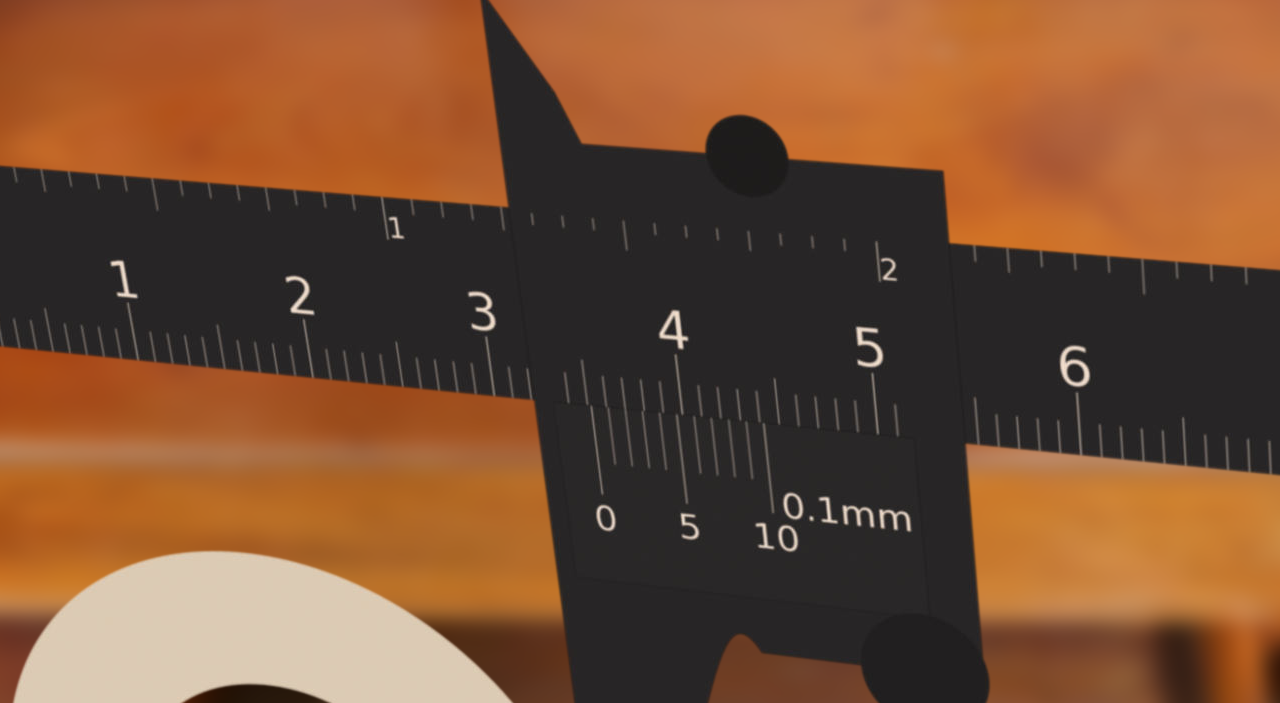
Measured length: 35.2 mm
